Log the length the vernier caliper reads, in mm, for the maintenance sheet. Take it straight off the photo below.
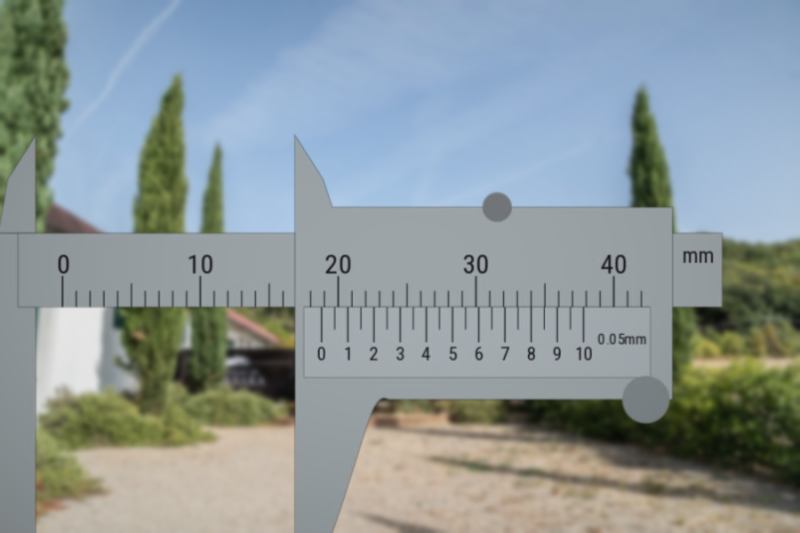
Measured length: 18.8 mm
